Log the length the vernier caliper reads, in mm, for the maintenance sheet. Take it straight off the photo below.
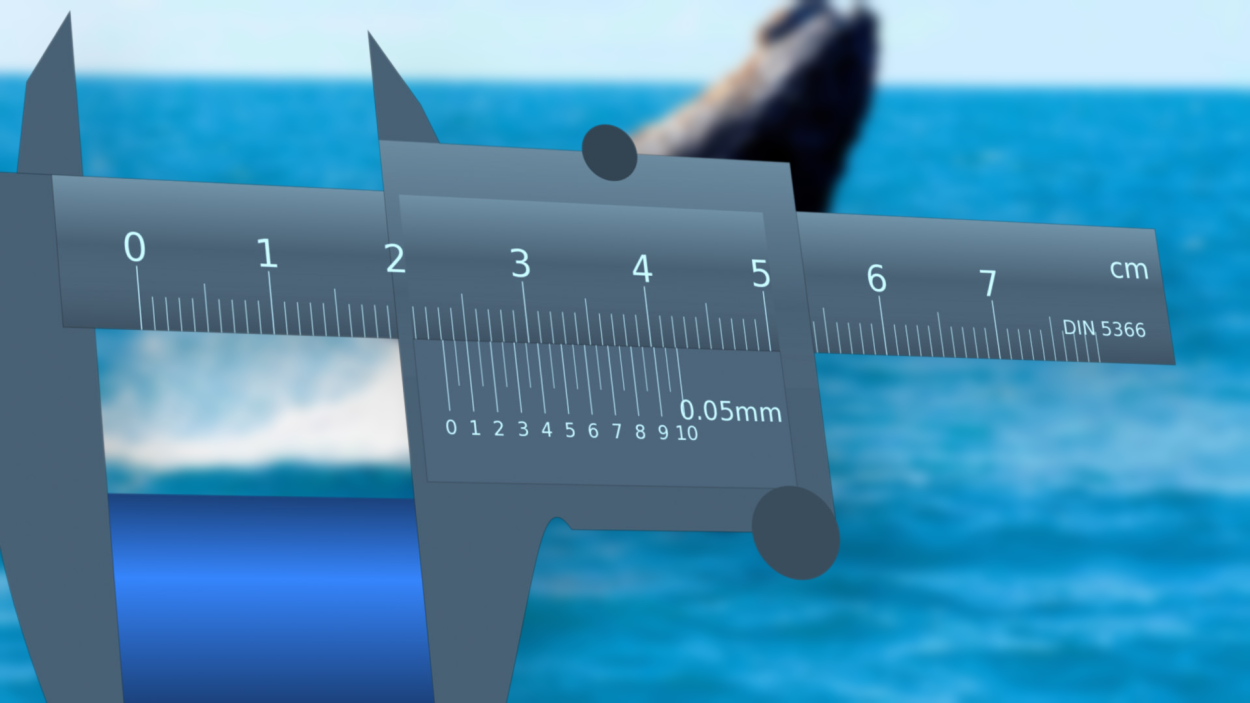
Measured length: 23.1 mm
